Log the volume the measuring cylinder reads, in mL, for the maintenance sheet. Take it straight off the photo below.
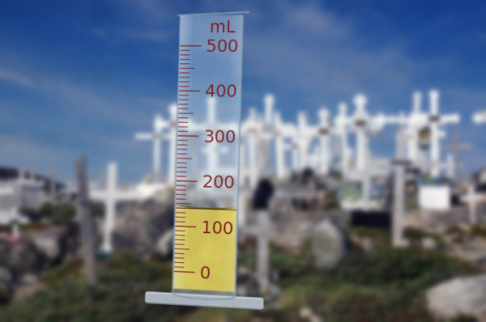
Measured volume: 140 mL
